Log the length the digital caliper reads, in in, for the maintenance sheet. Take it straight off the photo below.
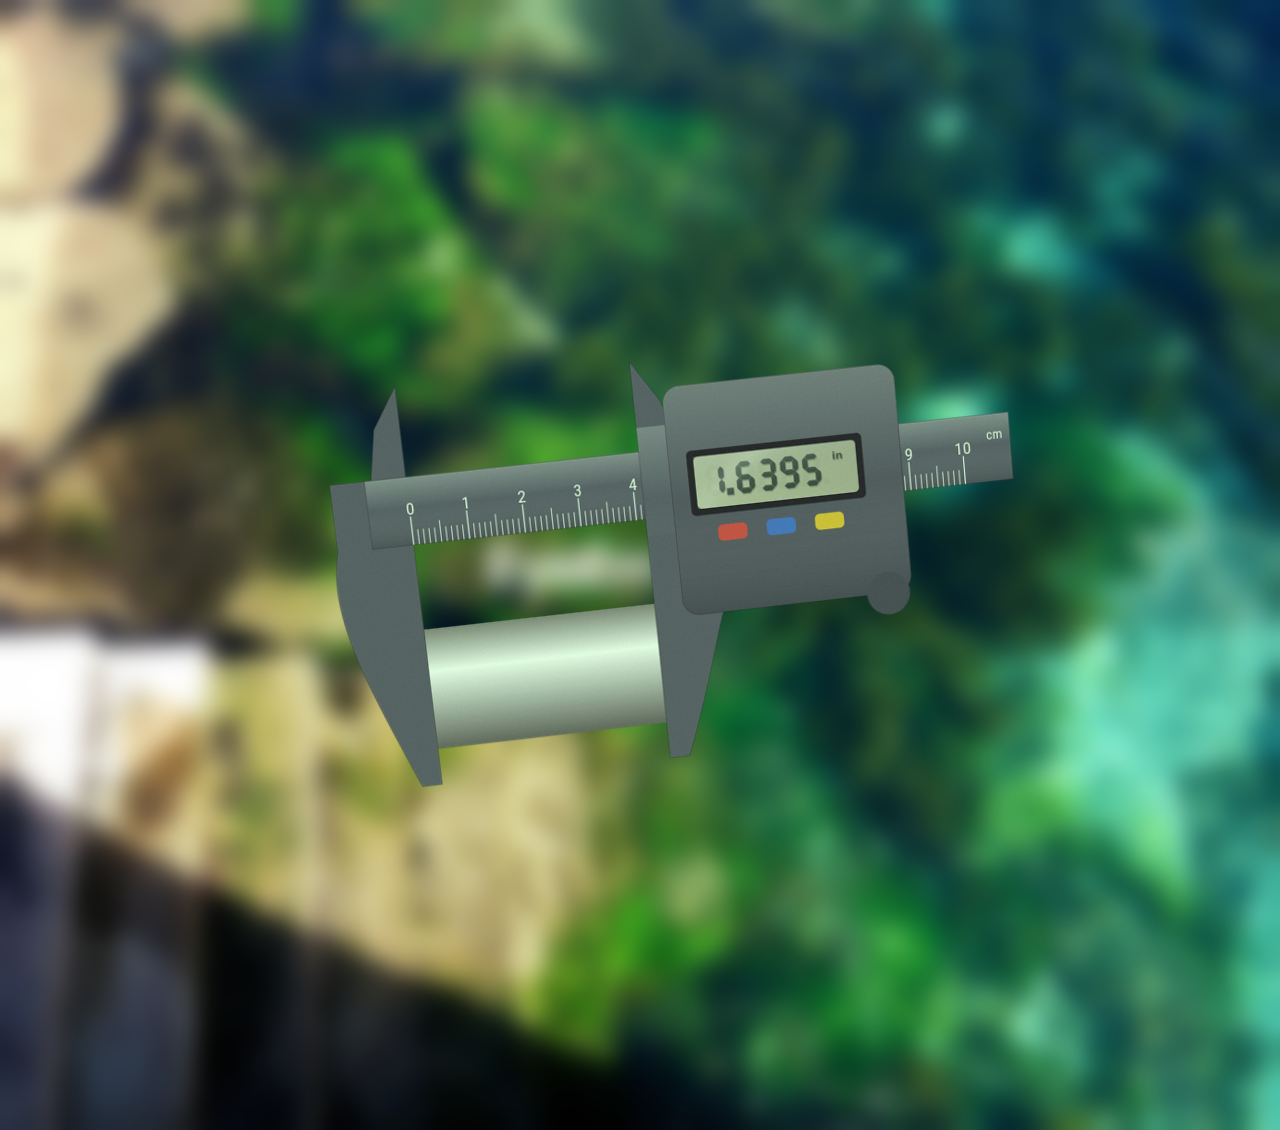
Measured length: 1.6395 in
